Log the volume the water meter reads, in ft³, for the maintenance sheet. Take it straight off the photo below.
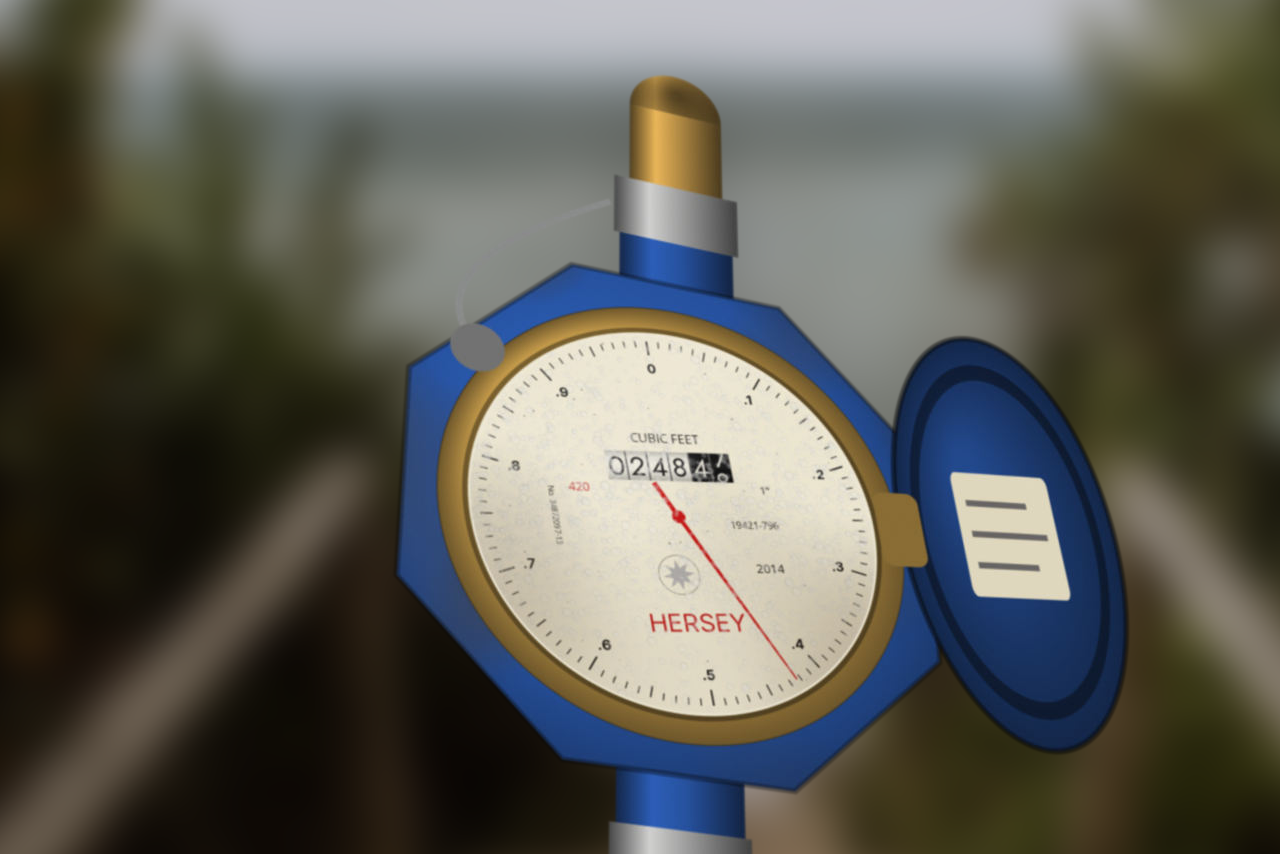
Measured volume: 24847.42 ft³
